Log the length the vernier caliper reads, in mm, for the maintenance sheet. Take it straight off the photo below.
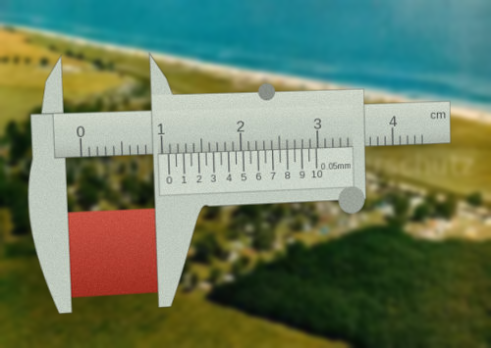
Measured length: 10.8 mm
